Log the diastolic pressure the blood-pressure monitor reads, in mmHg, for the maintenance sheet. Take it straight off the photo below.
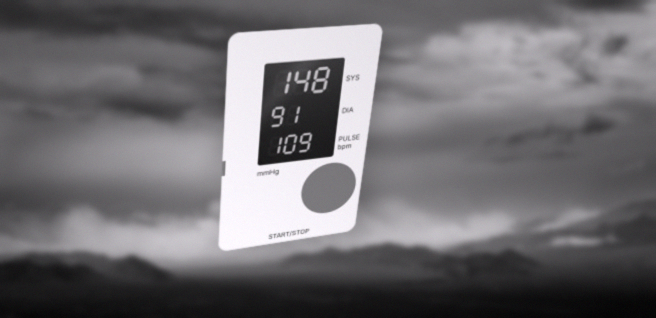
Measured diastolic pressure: 91 mmHg
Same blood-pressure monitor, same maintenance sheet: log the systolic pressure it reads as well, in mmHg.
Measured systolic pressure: 148 mmHg
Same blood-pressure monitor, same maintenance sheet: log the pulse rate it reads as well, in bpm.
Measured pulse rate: 109 bpm
